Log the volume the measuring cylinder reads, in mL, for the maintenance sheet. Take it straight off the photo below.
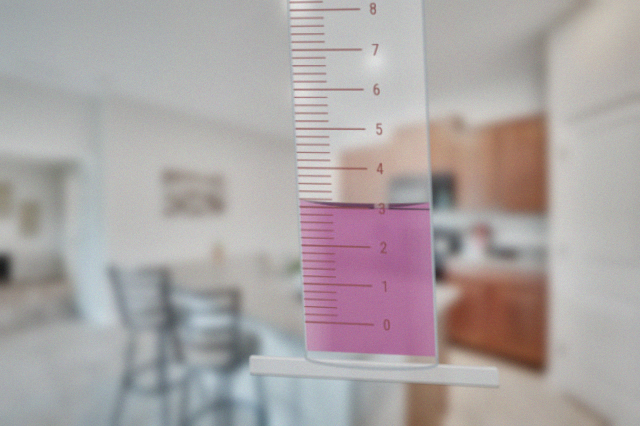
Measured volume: 3 mL
